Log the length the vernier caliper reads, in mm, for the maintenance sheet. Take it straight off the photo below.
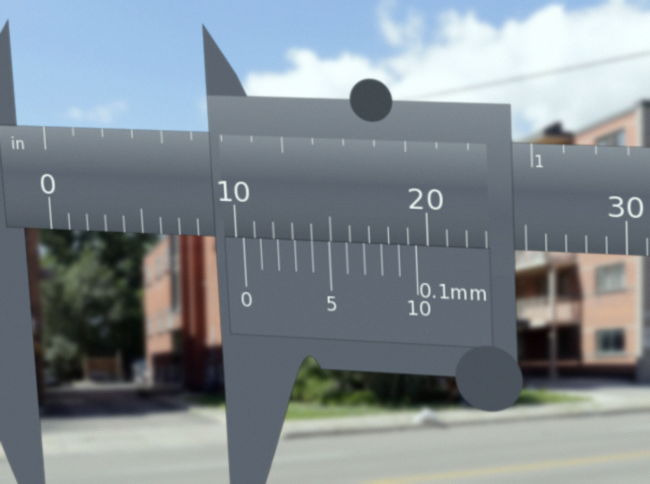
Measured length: 10.4 mm
